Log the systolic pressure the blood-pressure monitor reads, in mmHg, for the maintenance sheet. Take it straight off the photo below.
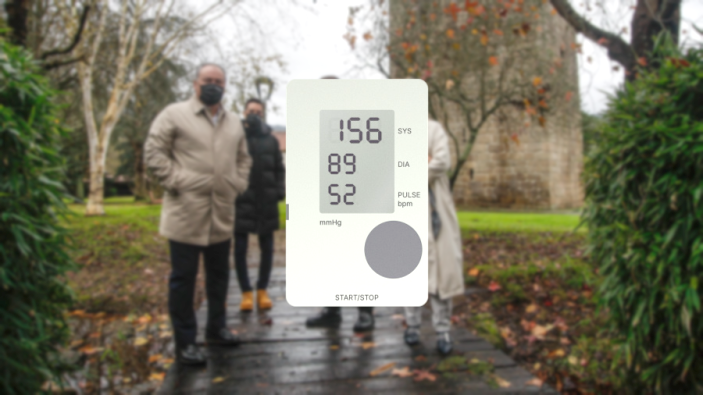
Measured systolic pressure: 156 mmHg
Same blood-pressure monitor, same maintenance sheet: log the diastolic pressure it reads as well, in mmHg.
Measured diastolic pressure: 89 mmHg
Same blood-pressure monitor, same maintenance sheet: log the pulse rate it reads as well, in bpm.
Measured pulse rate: 52 bpm
